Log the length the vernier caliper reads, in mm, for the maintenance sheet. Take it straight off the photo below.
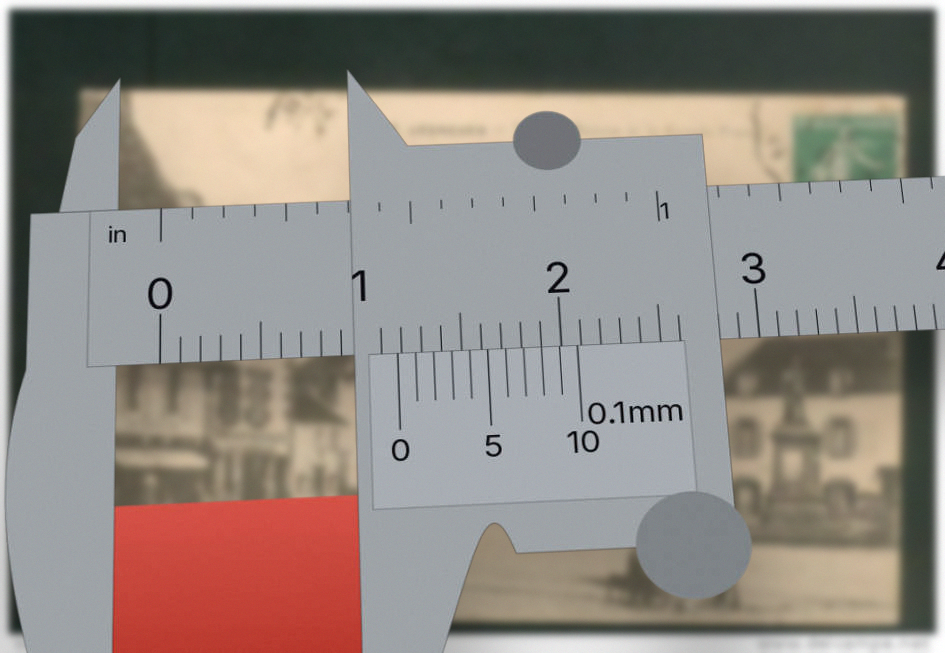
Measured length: 11.8 mm
